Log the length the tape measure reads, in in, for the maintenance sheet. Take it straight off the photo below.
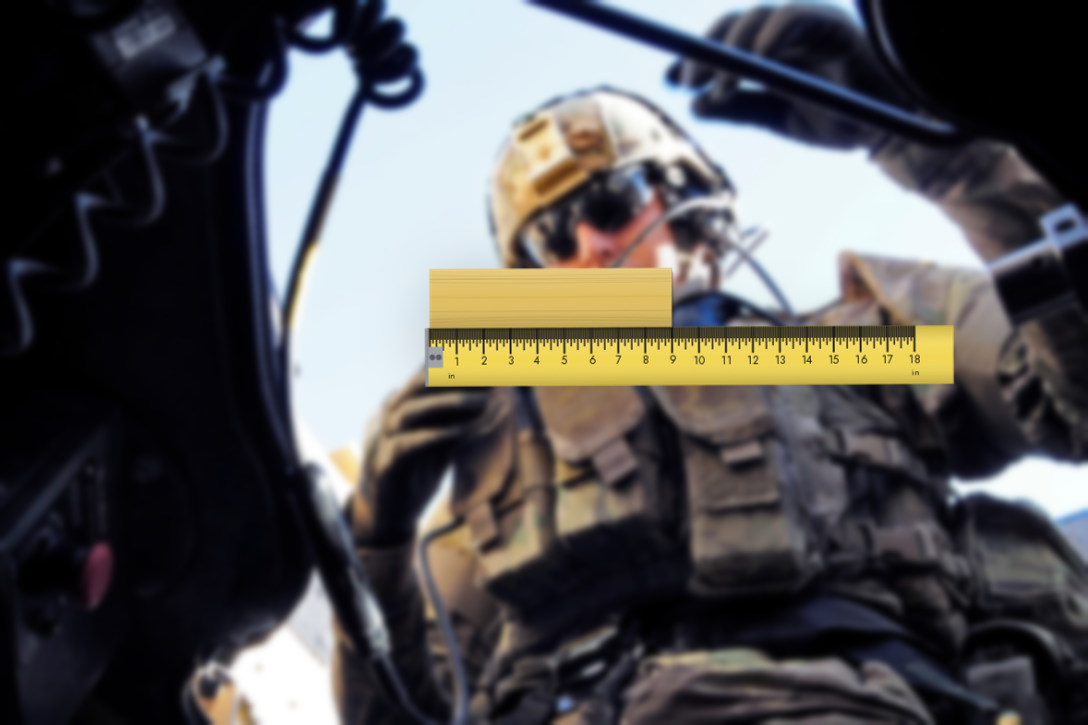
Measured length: 9 in
